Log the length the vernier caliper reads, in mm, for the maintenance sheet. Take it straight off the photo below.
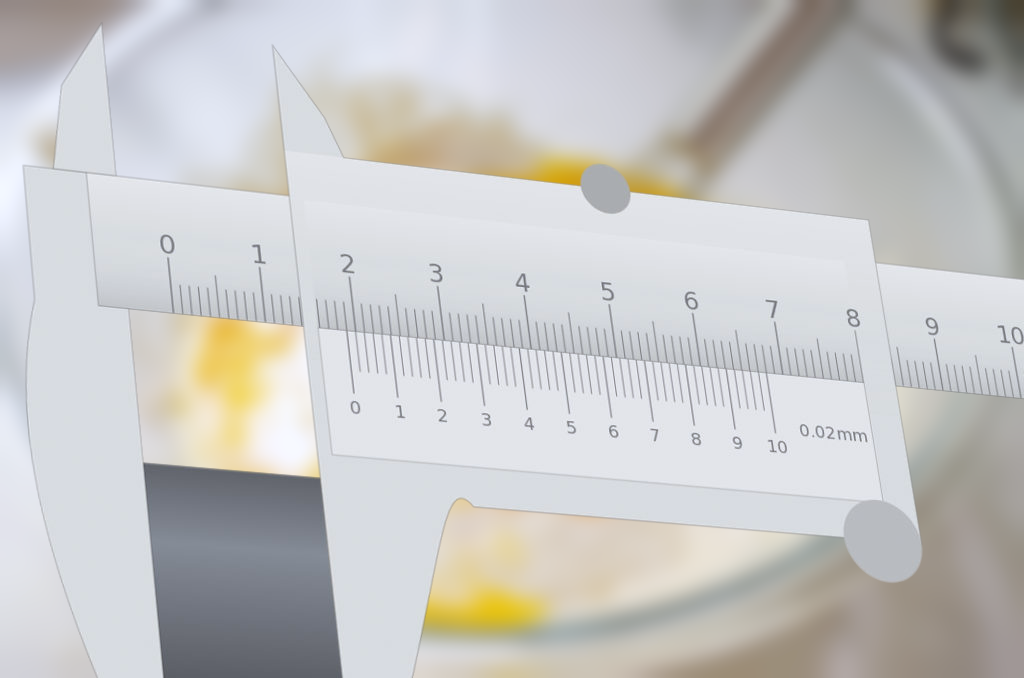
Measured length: 19.0 mm
